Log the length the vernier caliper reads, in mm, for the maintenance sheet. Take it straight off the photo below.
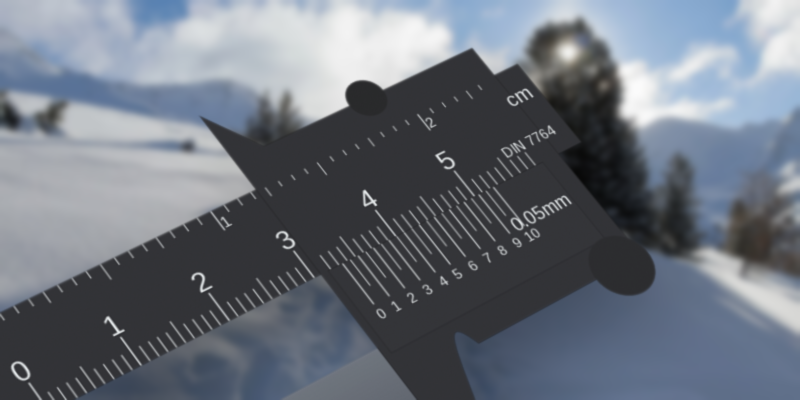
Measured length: 33.4 mm
